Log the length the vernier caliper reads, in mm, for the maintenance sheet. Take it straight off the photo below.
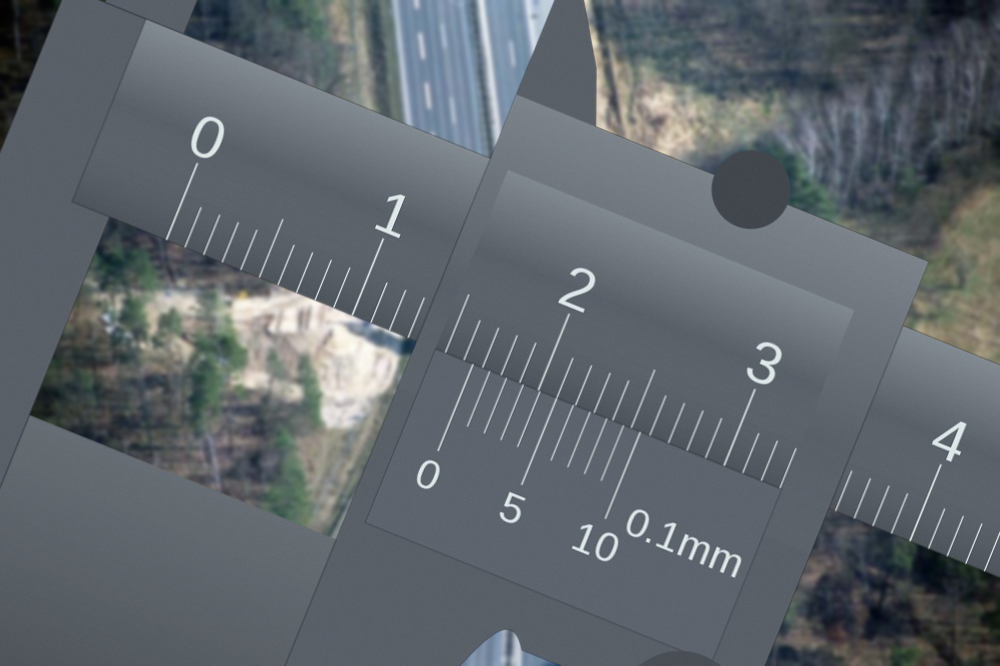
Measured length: 16.5 mm
